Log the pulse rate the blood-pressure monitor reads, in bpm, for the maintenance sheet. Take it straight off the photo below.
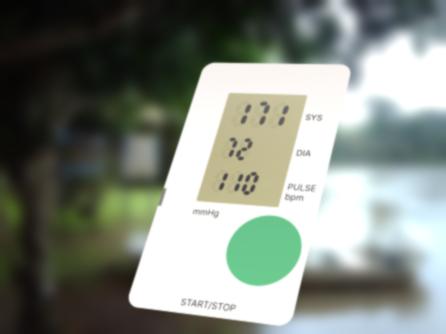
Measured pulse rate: 110 bpm
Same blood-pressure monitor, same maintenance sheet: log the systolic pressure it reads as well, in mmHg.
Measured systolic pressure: 171 mmHg
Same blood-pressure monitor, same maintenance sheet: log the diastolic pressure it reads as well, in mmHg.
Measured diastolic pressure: 72 mmHg
